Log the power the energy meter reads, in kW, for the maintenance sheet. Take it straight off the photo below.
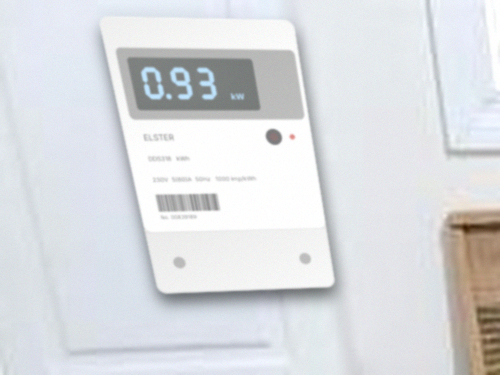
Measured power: 0.93 kW
